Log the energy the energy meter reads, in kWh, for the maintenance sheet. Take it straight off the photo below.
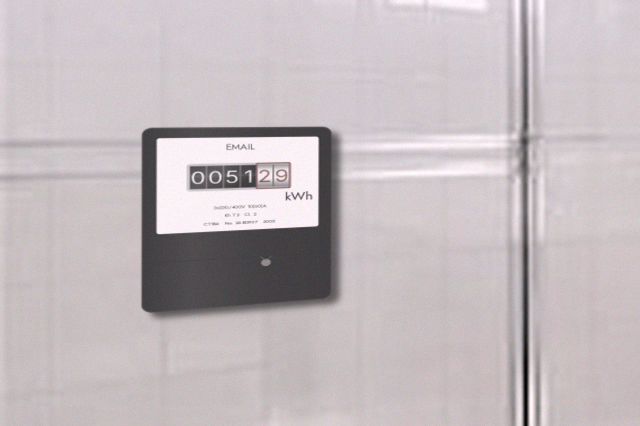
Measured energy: 51.29 kWh
